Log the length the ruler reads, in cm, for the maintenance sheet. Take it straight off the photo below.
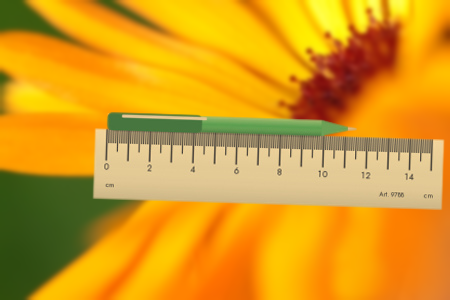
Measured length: 11.5 cm
